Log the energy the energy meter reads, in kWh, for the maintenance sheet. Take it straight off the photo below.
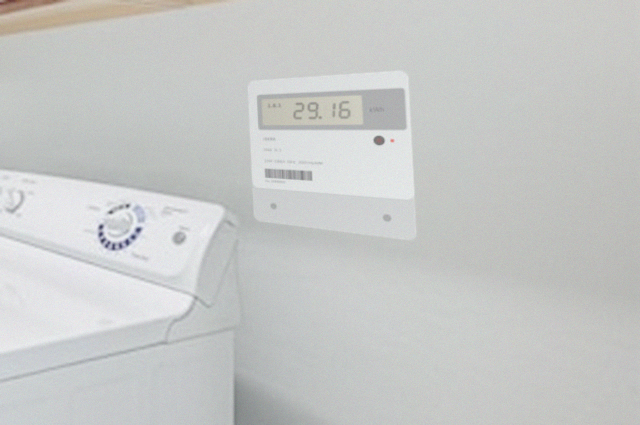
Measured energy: 29.16 kWh
